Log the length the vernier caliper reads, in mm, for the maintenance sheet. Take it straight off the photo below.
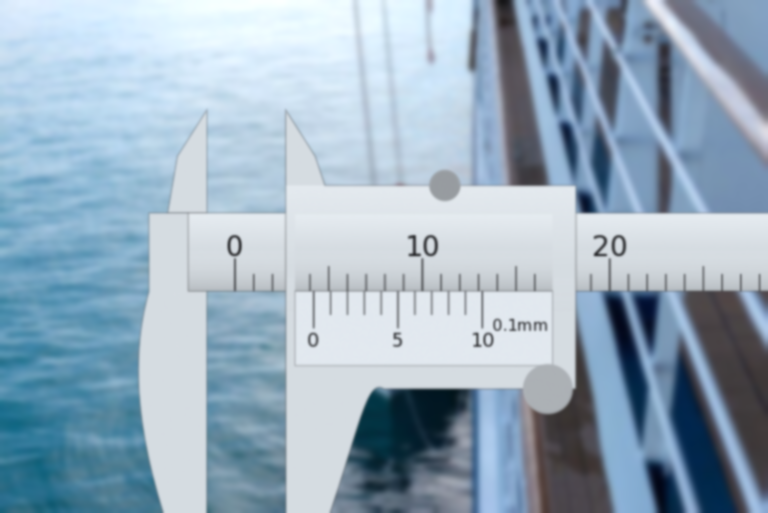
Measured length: 4.2 mm
